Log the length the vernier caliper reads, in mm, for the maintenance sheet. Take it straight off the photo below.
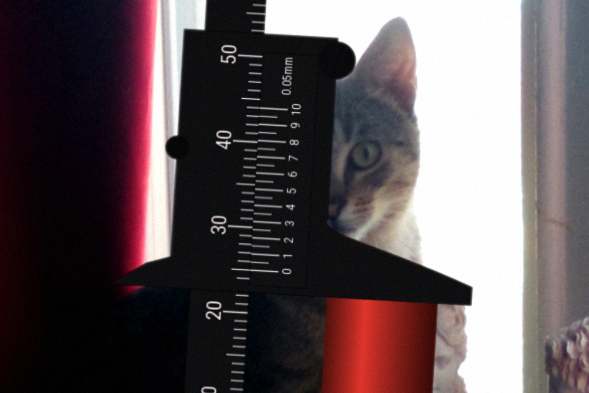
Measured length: 25.0 mm
